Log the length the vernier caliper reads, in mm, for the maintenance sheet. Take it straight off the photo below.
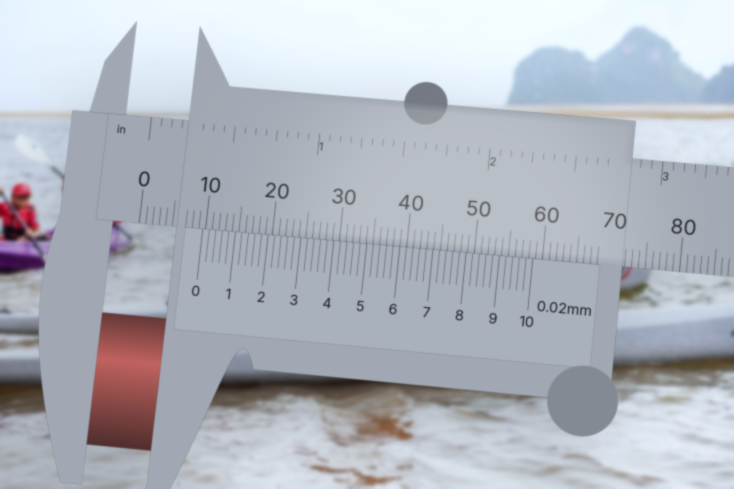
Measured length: 9.6 mm
